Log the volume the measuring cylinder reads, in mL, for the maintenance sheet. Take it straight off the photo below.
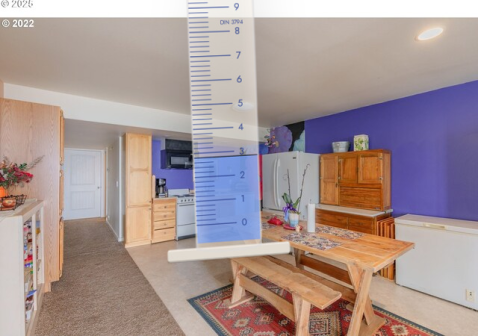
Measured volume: 2.8 mL
